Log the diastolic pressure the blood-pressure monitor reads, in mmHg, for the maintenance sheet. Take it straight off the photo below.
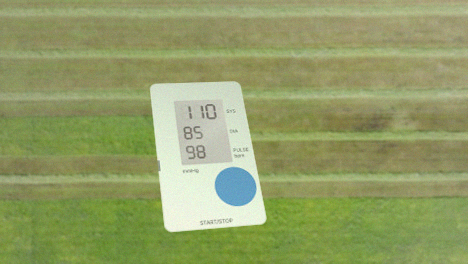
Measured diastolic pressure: 85 mmHg
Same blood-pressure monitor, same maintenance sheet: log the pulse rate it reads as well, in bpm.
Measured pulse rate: 98 bpm
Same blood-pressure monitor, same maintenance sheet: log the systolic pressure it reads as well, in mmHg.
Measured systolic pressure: 110 mmHg
